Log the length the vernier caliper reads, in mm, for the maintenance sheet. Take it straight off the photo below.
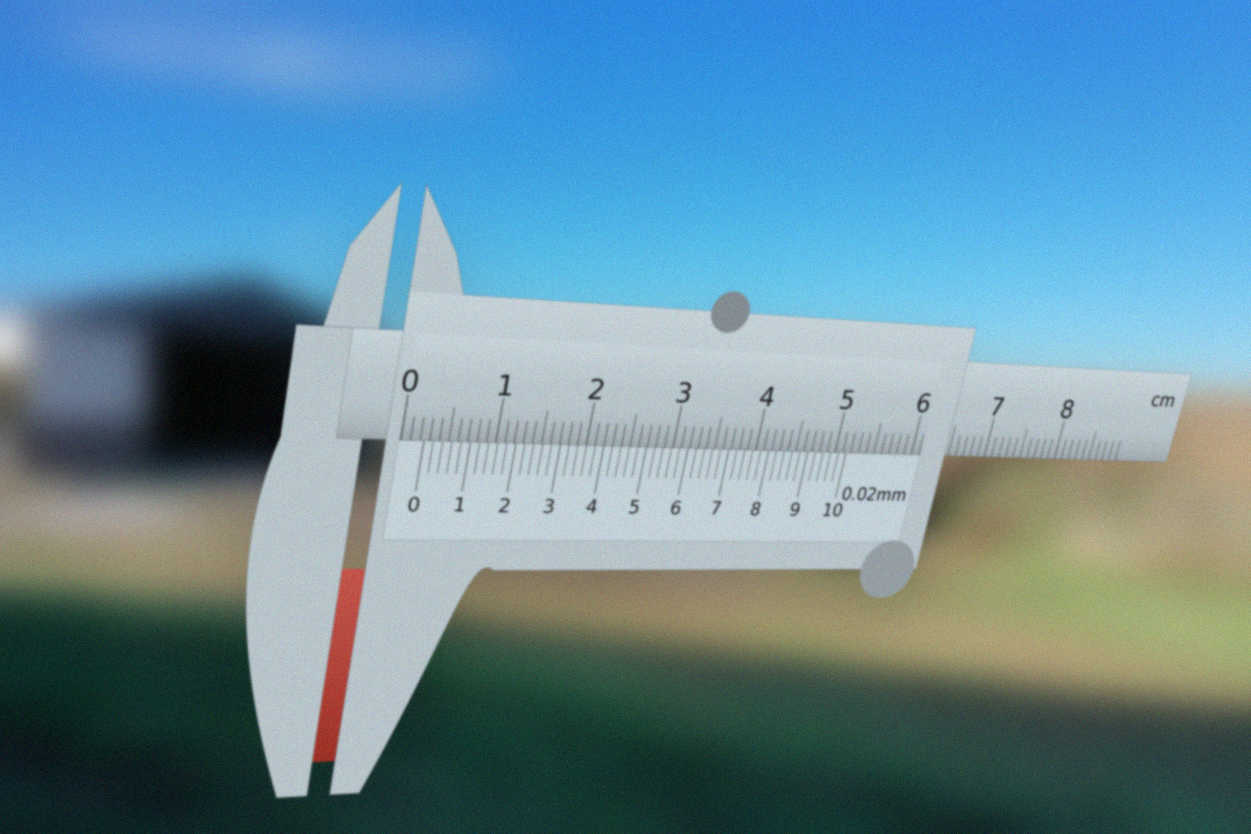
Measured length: 2.4 mm
